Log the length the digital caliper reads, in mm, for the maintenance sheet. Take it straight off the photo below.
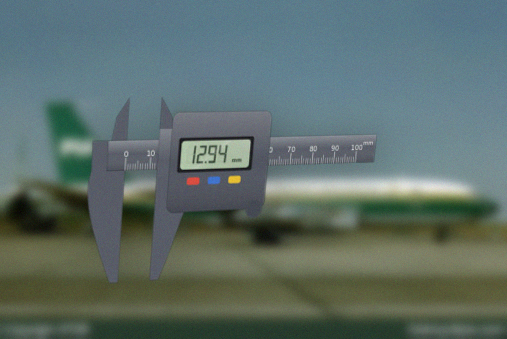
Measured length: 12.94 mm
